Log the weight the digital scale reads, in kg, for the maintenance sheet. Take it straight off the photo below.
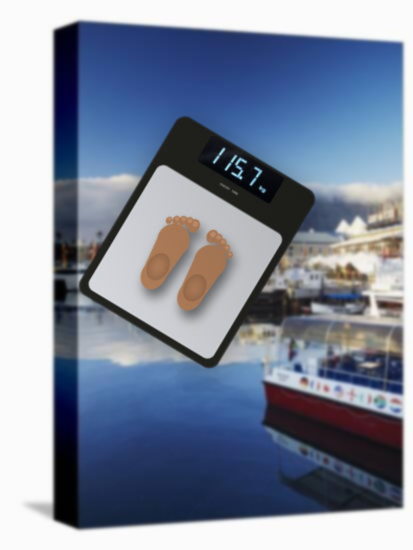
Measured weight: 115.7 kg
